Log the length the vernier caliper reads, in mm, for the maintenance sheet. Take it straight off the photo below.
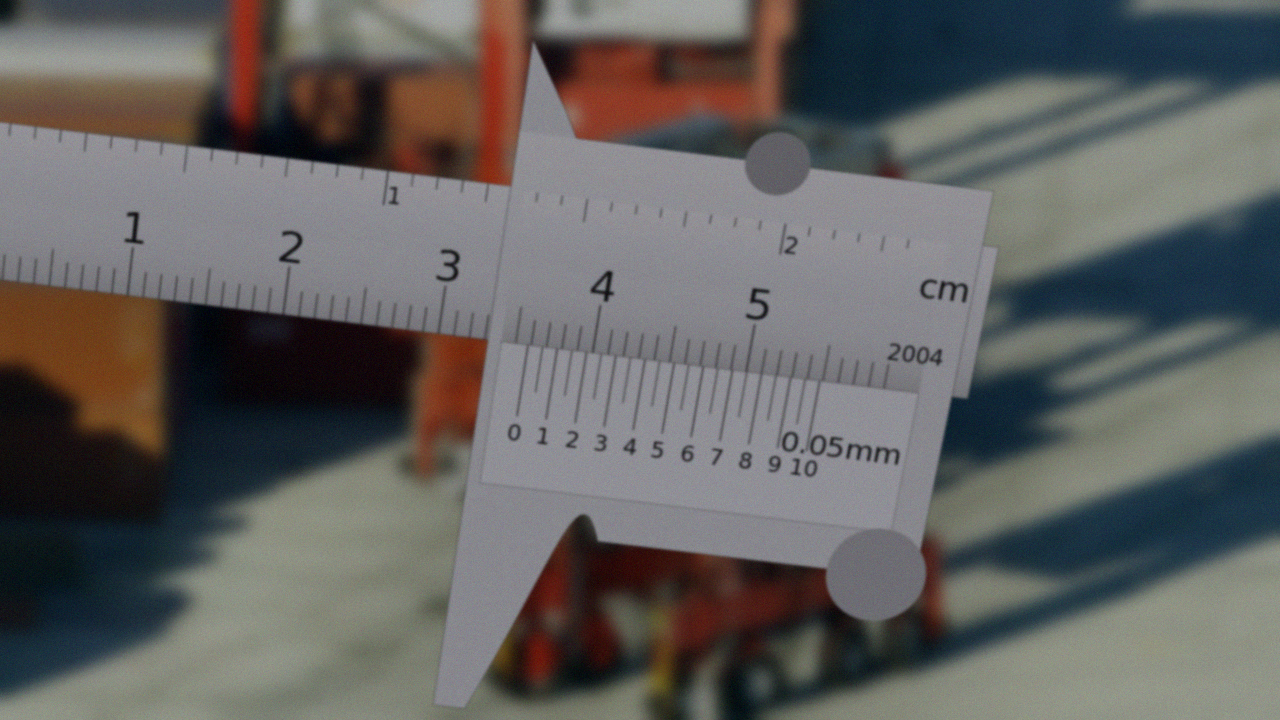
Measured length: 35.8 mm
